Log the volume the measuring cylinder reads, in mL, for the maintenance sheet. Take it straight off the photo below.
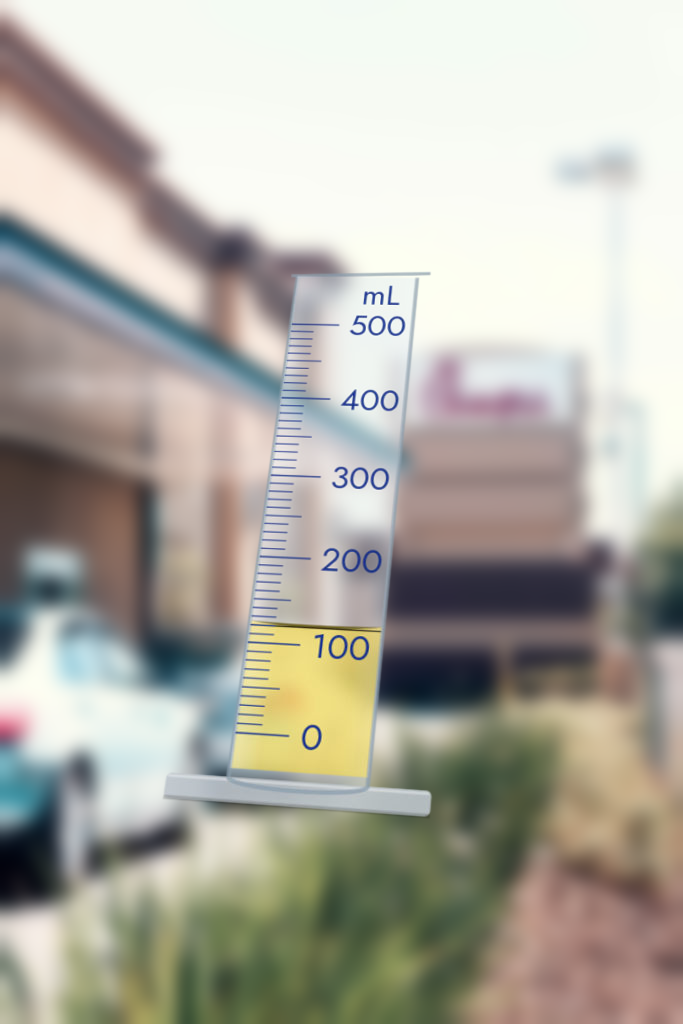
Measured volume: 120 mL
